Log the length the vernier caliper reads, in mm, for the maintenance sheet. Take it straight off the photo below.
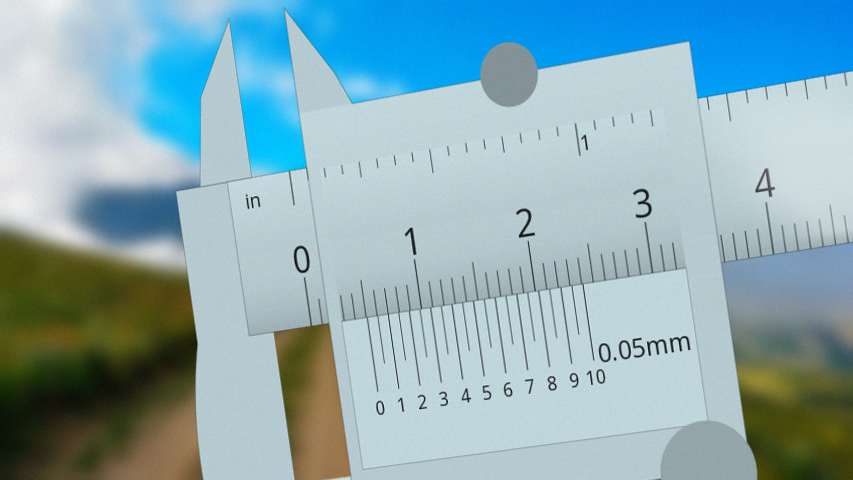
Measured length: 5.1 mm
